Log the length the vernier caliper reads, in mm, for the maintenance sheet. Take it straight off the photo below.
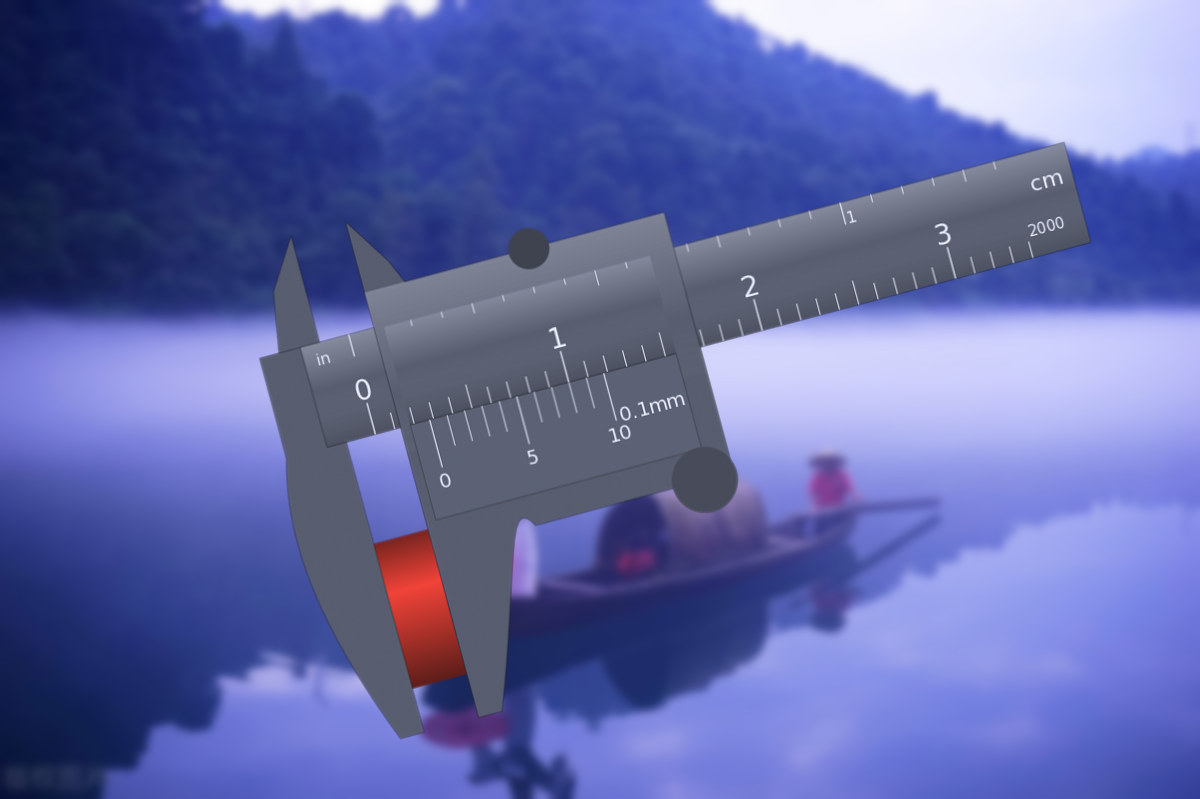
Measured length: 2.8 mm
